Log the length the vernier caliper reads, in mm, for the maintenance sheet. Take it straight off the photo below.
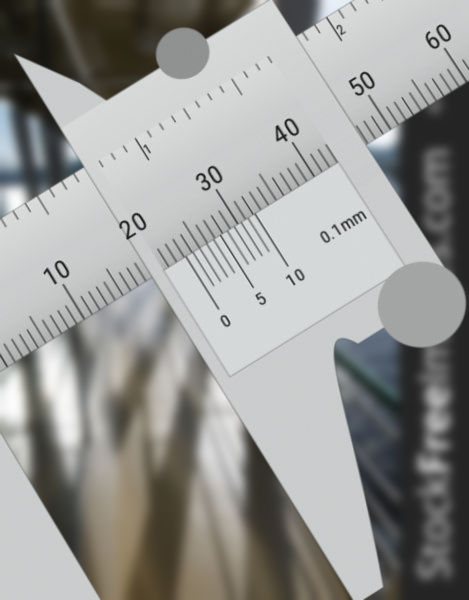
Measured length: 23.2 mm
